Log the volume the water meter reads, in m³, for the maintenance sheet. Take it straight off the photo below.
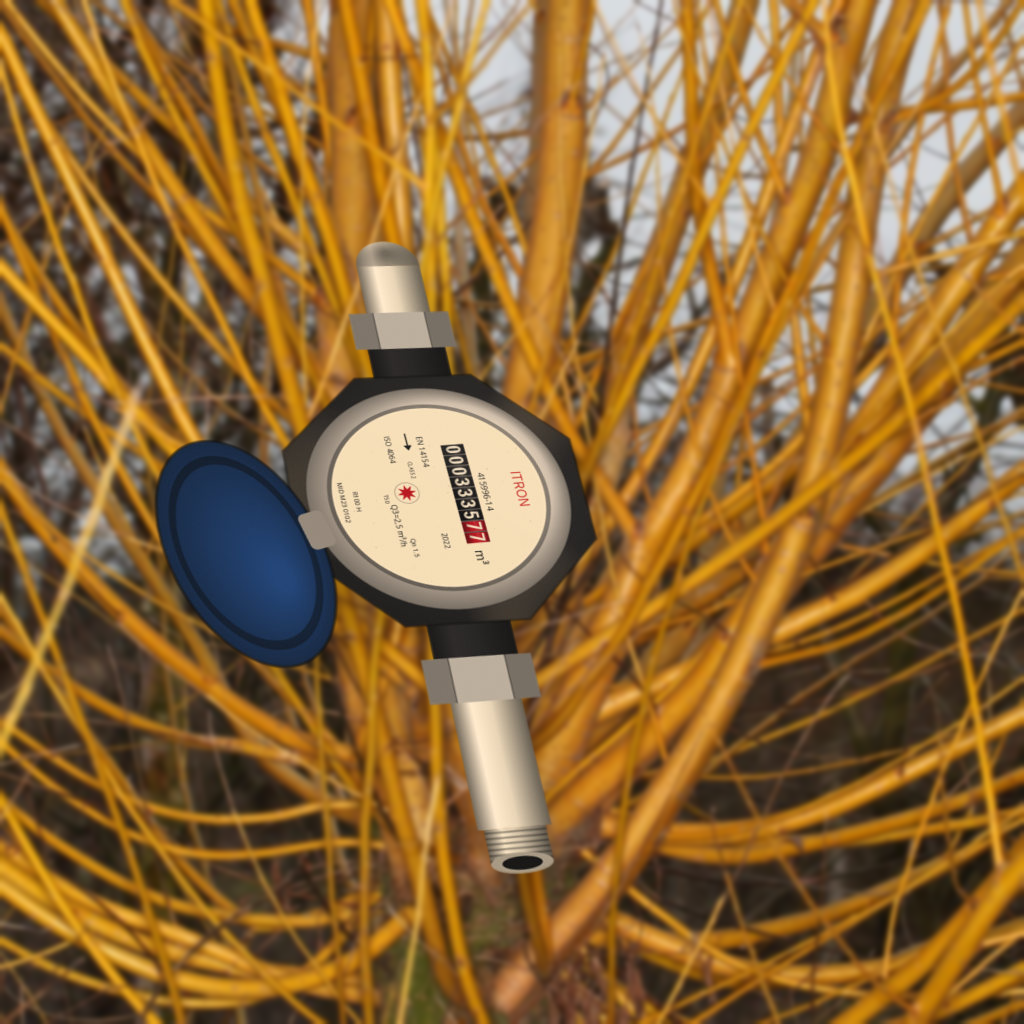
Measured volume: 3335.77 m³
